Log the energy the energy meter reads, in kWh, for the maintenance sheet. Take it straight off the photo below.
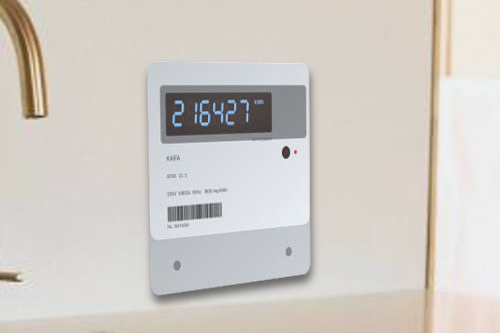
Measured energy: 216427 kWh
